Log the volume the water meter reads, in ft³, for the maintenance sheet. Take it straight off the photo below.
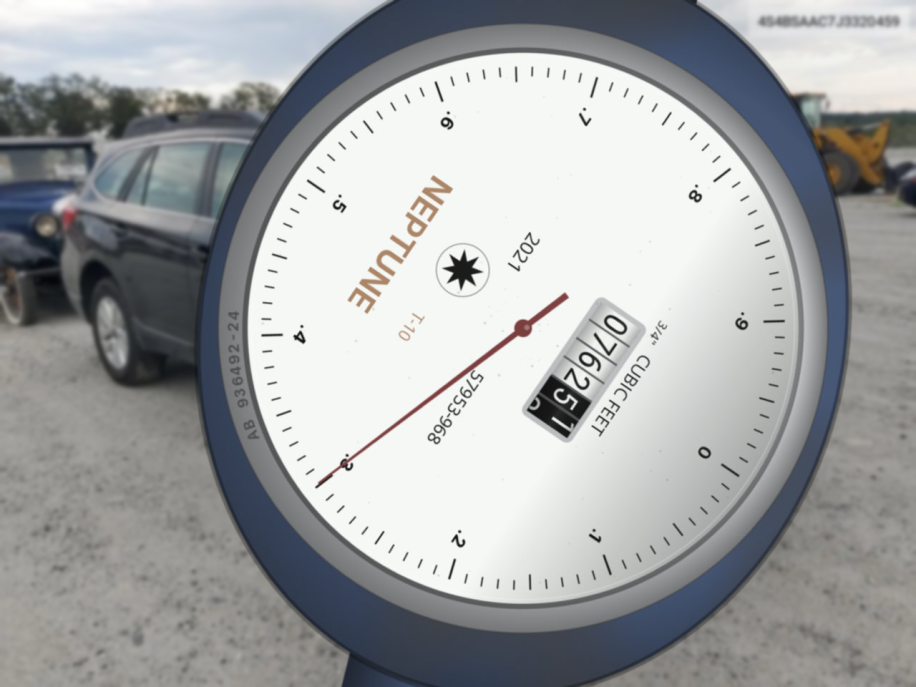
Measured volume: 76251.30 ft³
